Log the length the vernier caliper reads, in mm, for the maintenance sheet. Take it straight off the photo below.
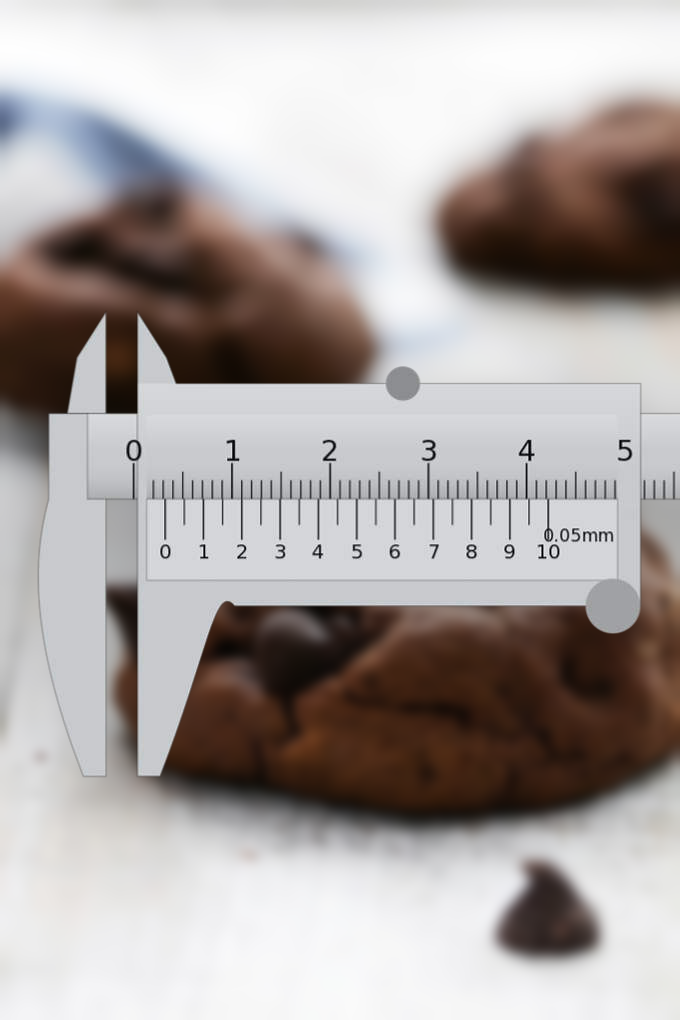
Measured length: 3.2 mm
